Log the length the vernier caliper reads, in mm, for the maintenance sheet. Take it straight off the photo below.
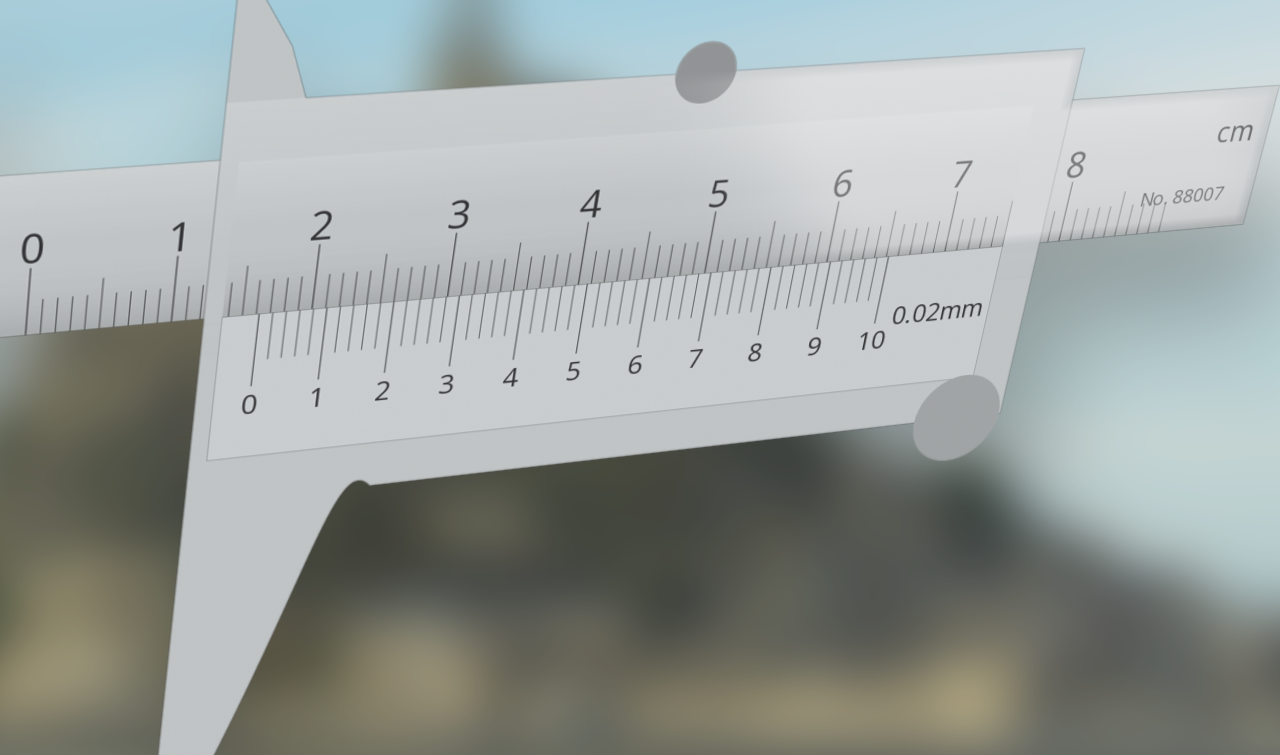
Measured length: 16.2 mm
